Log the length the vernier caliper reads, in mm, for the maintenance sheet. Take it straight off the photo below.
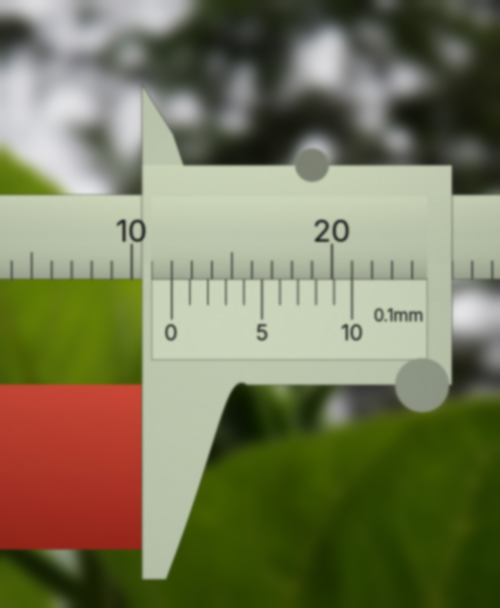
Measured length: 12.0 mm
